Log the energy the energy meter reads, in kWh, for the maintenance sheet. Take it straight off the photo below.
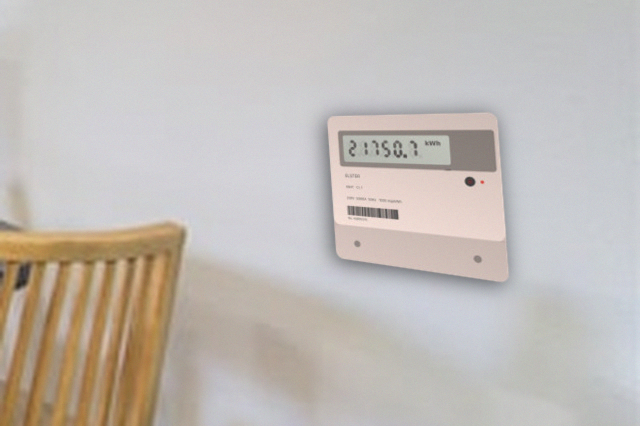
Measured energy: 21750.7 kWh
